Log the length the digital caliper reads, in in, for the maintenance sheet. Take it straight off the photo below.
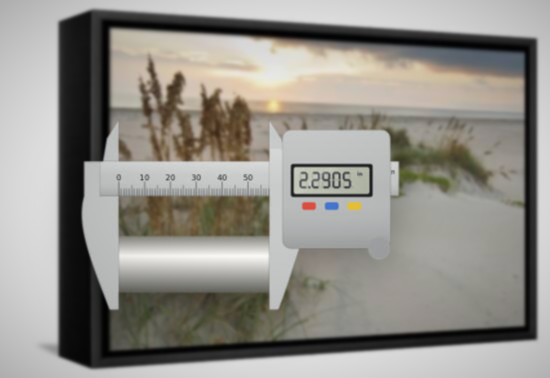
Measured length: 2.2905 in
